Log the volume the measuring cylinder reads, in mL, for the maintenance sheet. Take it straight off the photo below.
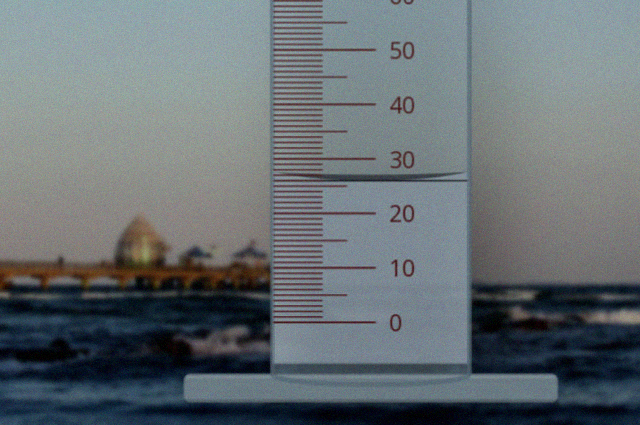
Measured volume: 26 mL
